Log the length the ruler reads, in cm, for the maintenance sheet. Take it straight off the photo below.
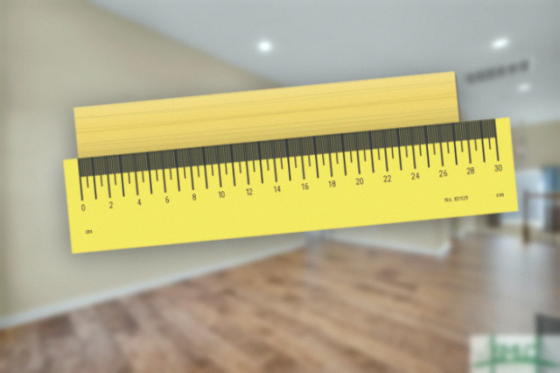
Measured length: 27.5 cm
